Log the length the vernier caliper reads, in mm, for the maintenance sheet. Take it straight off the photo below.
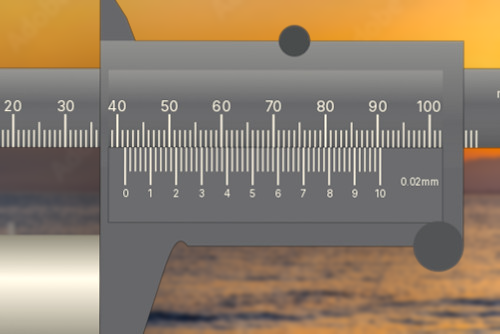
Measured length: 41.5 mm
